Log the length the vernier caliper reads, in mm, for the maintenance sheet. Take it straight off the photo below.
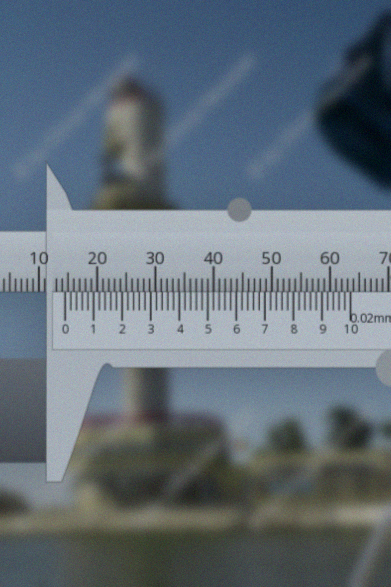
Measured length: 14.5 mm
